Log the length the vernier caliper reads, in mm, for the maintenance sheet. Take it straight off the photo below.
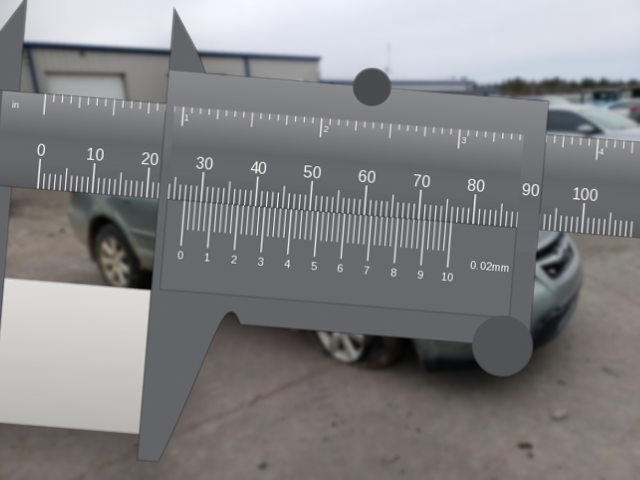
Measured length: 27.0 mm
